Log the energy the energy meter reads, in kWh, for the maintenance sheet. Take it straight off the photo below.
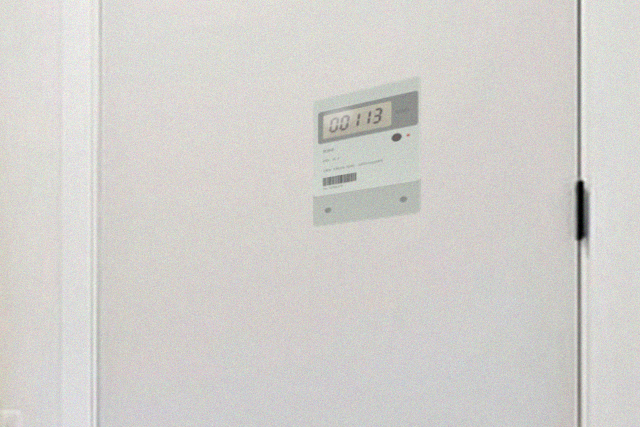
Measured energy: 113 kWh
